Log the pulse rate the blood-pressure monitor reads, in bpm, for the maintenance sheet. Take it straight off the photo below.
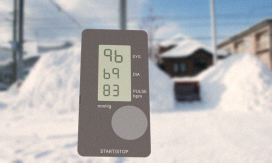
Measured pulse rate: 83 bpm
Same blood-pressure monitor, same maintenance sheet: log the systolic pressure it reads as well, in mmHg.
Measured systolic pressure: 96 mmHg
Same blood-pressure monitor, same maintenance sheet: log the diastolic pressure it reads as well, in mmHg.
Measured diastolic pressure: 69 mmHg
